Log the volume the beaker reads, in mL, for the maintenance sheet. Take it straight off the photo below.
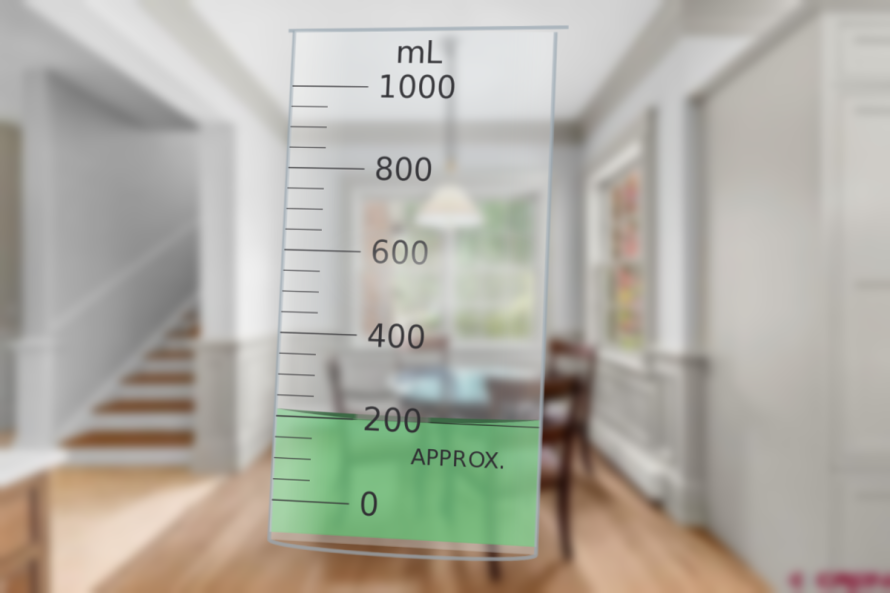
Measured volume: 200 mL
